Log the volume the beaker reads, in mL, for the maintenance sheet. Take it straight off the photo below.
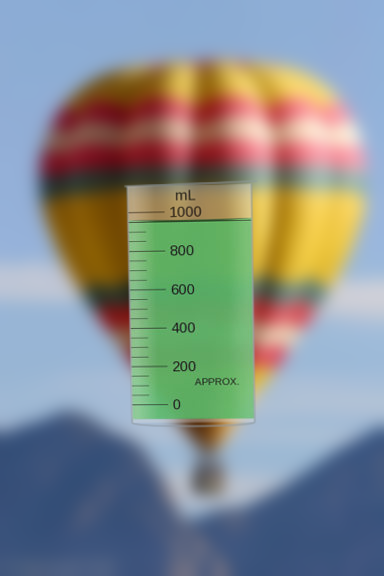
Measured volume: 950 mL
